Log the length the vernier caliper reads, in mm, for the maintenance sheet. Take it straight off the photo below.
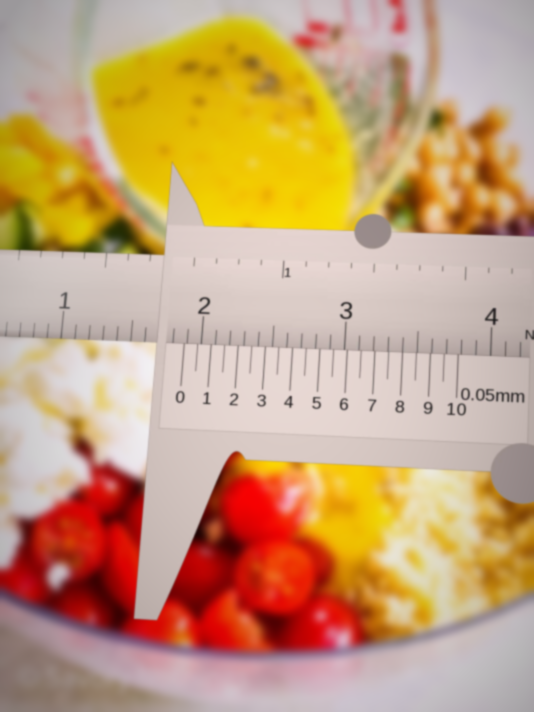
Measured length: 18.8 mm
